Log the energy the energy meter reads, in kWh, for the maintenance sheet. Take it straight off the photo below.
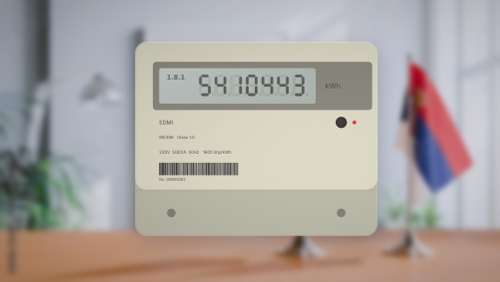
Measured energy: 5410443 kWh
